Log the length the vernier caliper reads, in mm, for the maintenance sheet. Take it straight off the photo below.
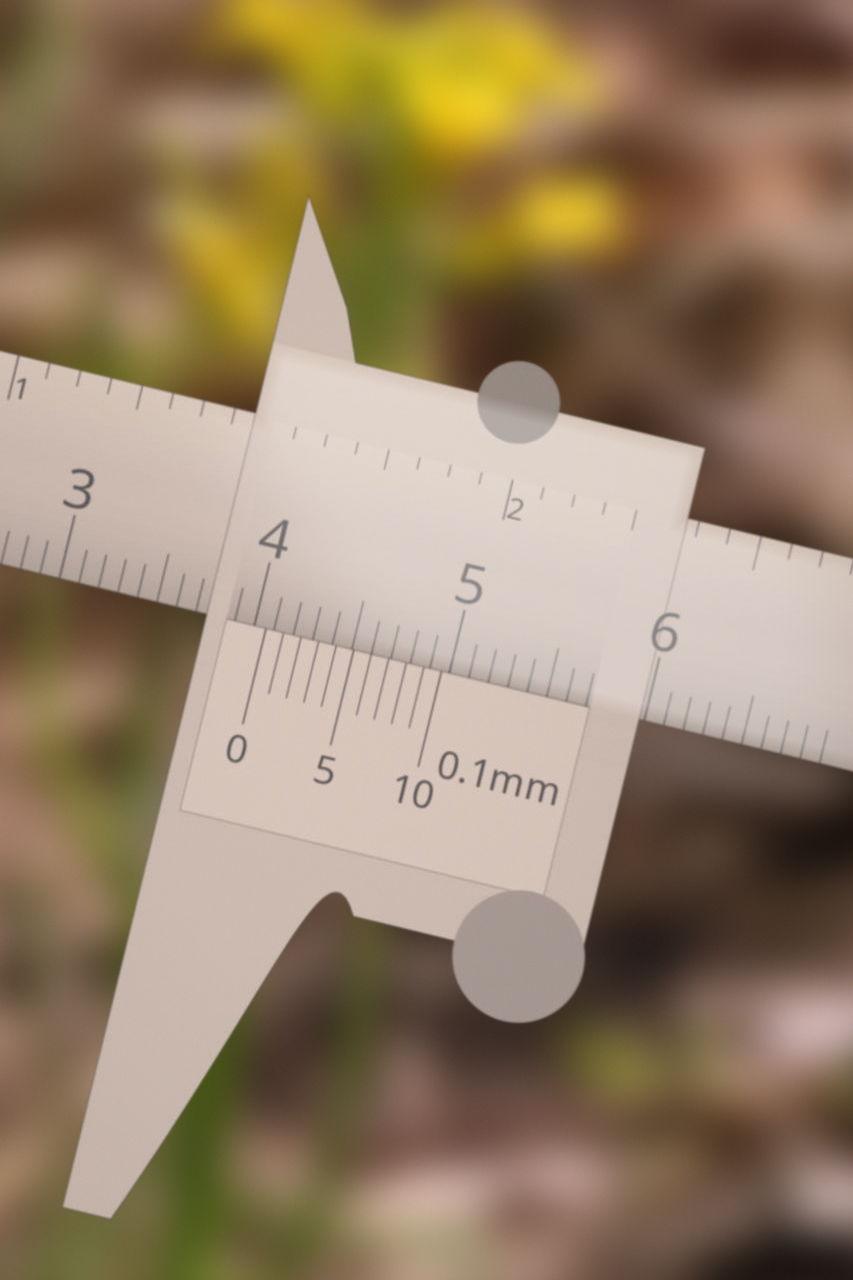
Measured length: 40.6 mm
